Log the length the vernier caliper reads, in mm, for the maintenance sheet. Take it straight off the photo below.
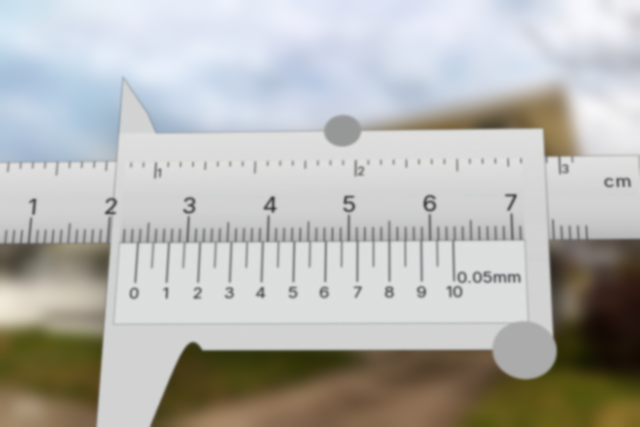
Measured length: 23.8 mm
